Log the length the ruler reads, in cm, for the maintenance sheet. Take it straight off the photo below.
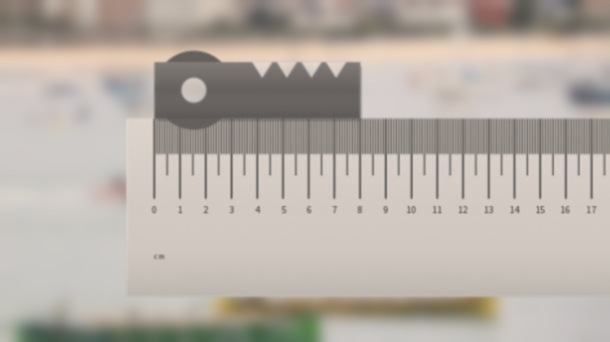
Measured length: 8 cm
